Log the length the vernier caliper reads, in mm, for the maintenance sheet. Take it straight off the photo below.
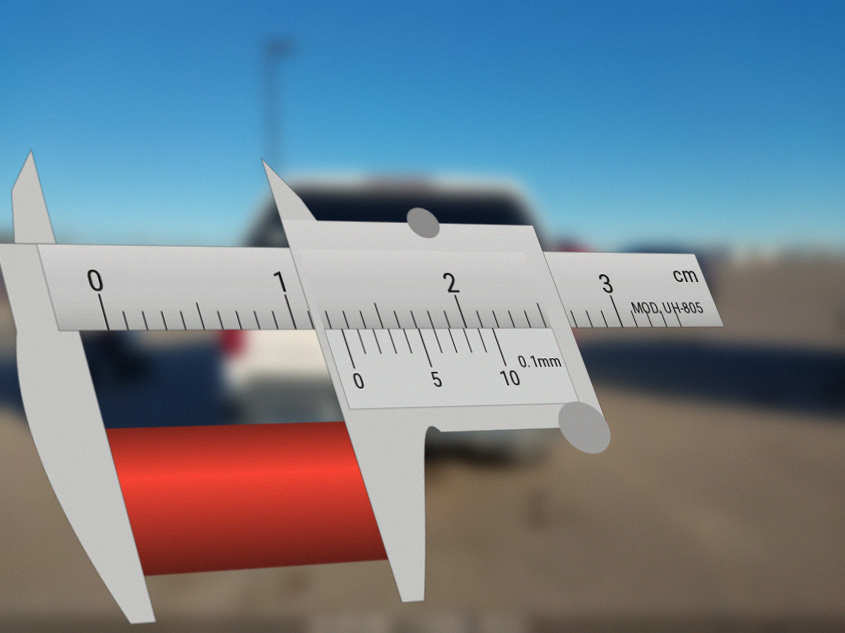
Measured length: 12.6 mm
